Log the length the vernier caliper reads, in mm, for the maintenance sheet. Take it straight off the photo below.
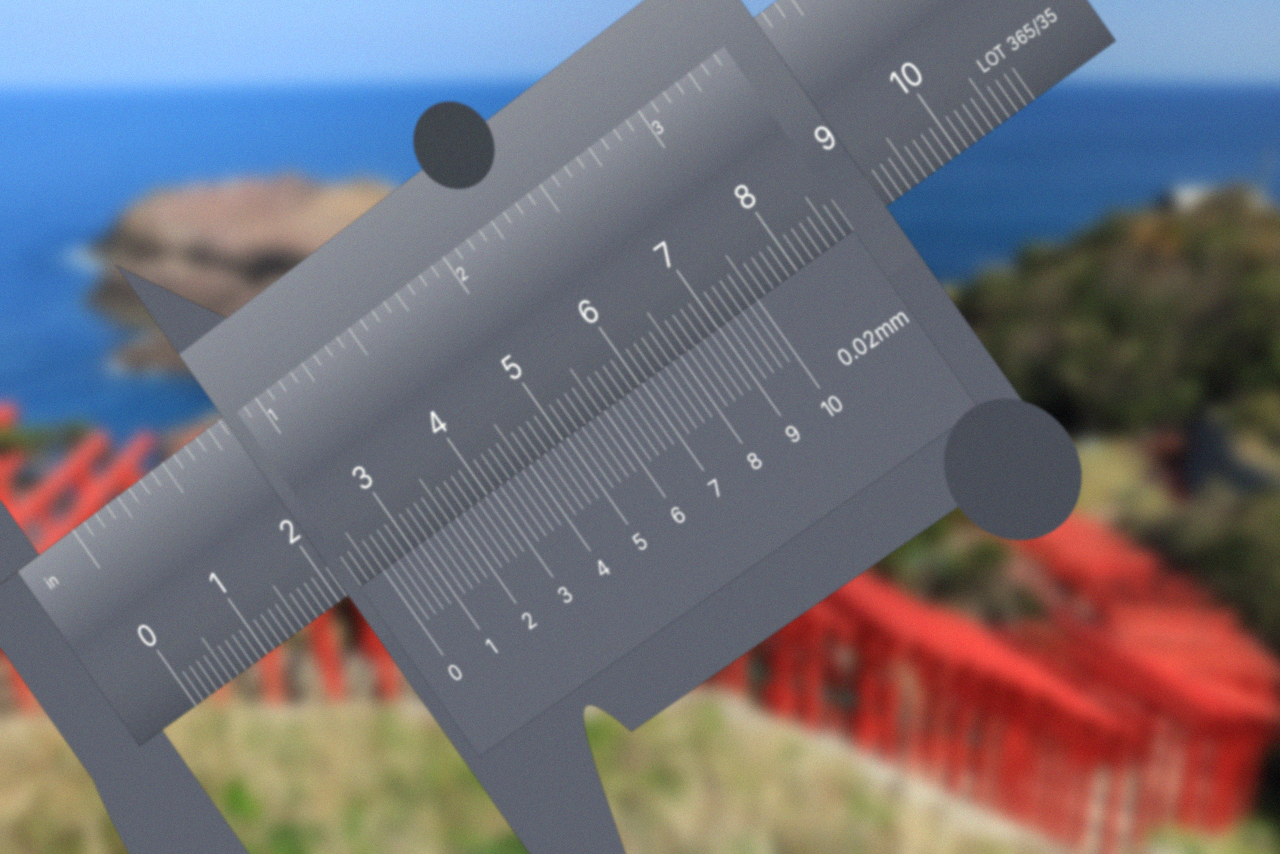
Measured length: 26.0 mm
